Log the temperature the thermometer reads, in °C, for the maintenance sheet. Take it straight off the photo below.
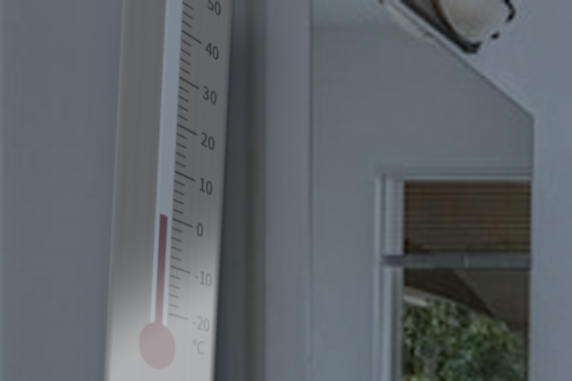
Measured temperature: 0 °C
